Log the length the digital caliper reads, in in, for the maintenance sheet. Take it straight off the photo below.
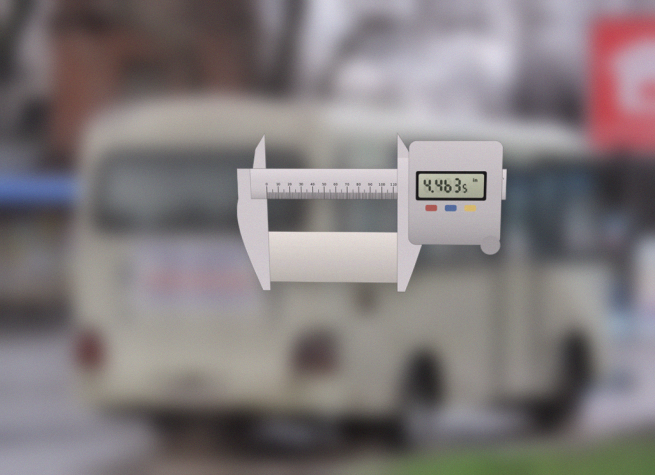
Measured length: 4.4635 in
